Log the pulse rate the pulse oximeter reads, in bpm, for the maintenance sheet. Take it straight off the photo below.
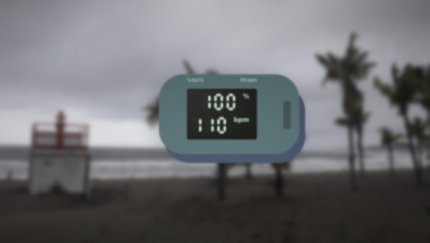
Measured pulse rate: 110 bpm
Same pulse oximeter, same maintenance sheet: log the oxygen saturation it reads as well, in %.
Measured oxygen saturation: 100 %
